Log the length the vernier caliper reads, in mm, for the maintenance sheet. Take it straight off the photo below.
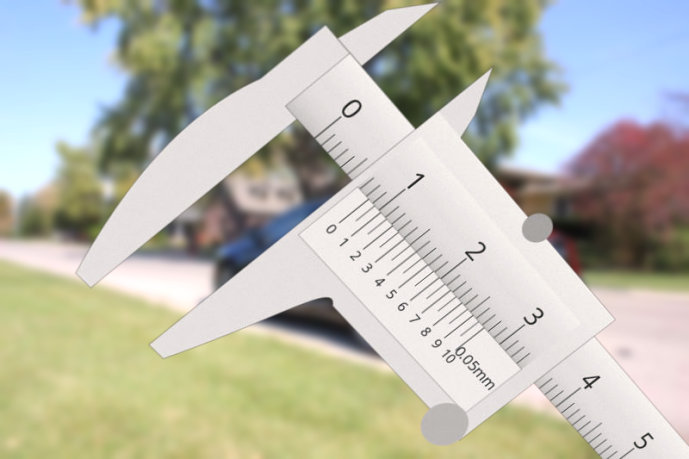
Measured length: 8.4 mm
